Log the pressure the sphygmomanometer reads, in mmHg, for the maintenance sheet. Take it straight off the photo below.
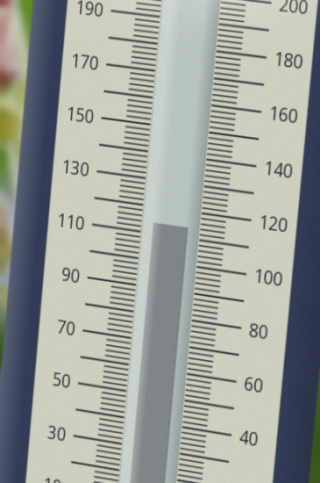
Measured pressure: 114 mmHg
